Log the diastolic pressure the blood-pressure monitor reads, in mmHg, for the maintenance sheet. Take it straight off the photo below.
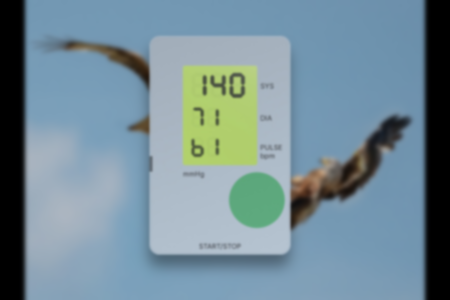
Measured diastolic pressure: 71 mmHg
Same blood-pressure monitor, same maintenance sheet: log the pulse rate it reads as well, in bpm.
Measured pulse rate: 61 bpm
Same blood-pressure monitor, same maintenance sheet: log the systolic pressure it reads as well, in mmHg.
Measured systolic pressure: 140 mmHg
